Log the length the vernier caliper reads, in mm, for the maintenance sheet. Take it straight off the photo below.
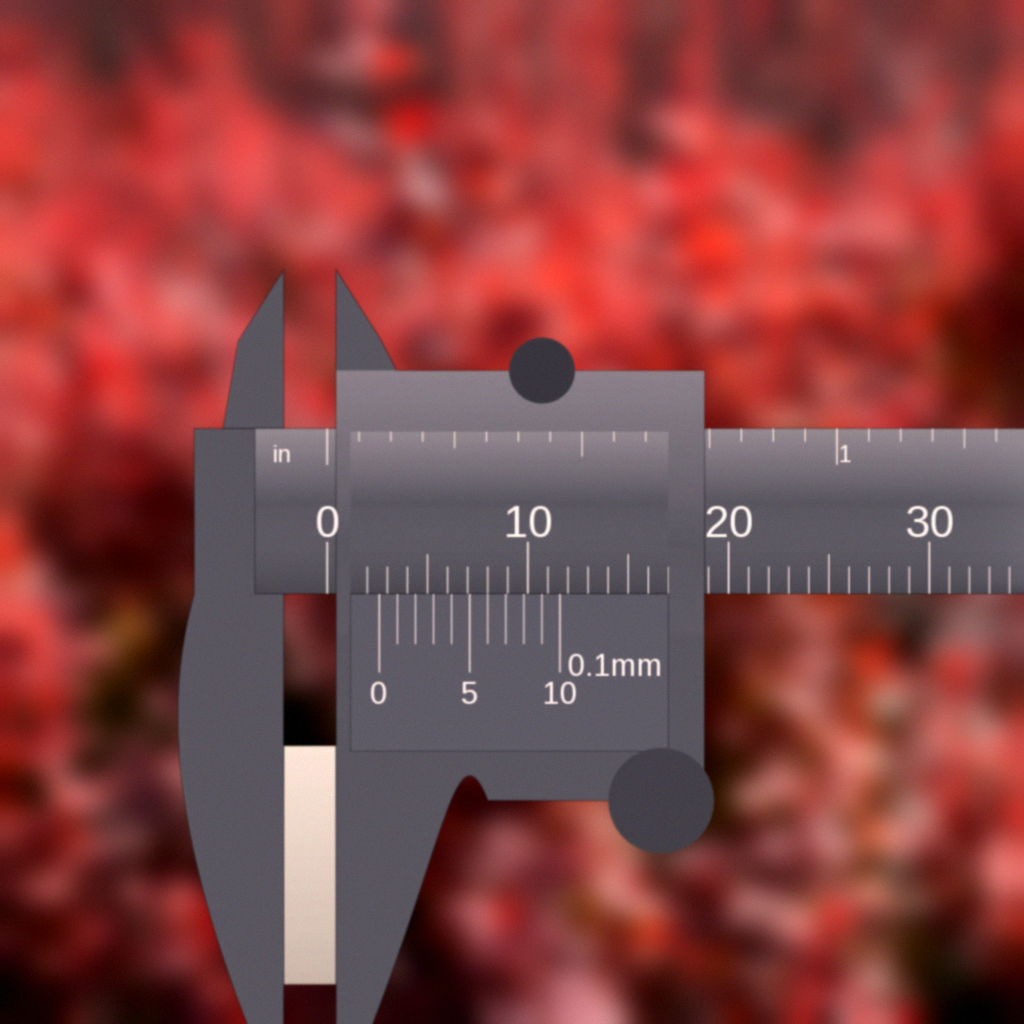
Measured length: 2.6 mm
